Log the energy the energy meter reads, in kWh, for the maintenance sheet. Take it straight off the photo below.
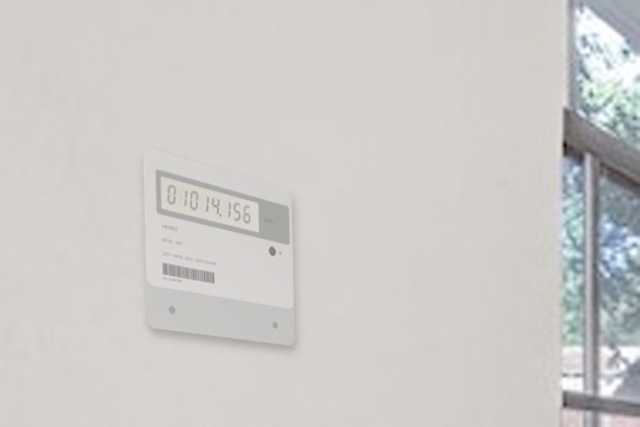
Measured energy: 1014.156 kWh
